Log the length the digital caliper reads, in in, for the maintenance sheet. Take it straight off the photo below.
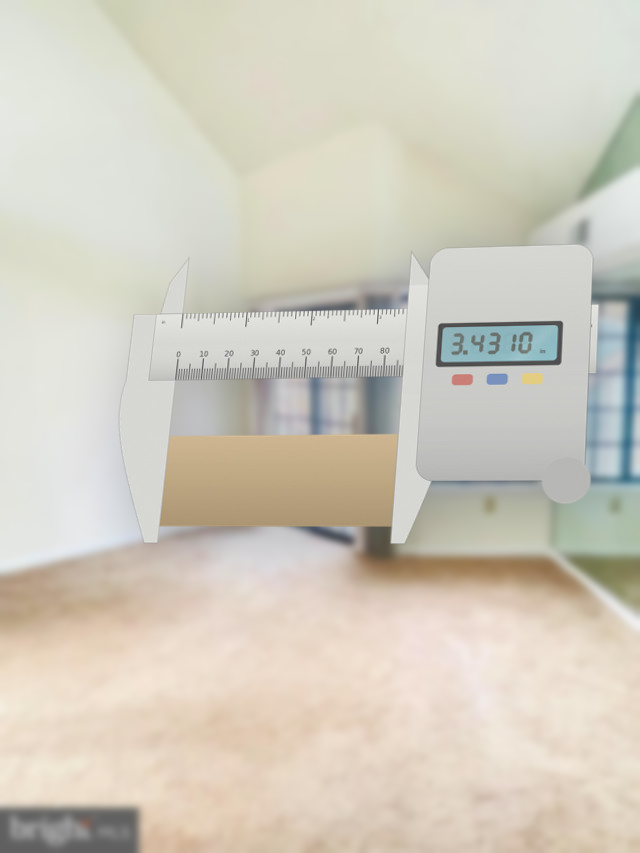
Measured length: 3.4310 in
